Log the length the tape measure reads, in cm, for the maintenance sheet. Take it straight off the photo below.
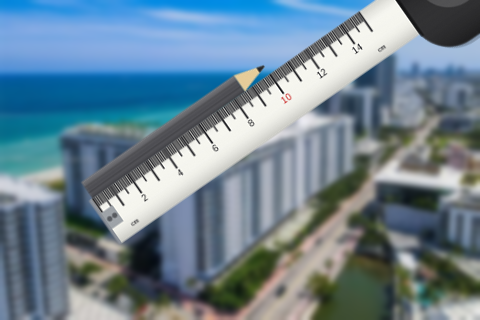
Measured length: 10 cm
